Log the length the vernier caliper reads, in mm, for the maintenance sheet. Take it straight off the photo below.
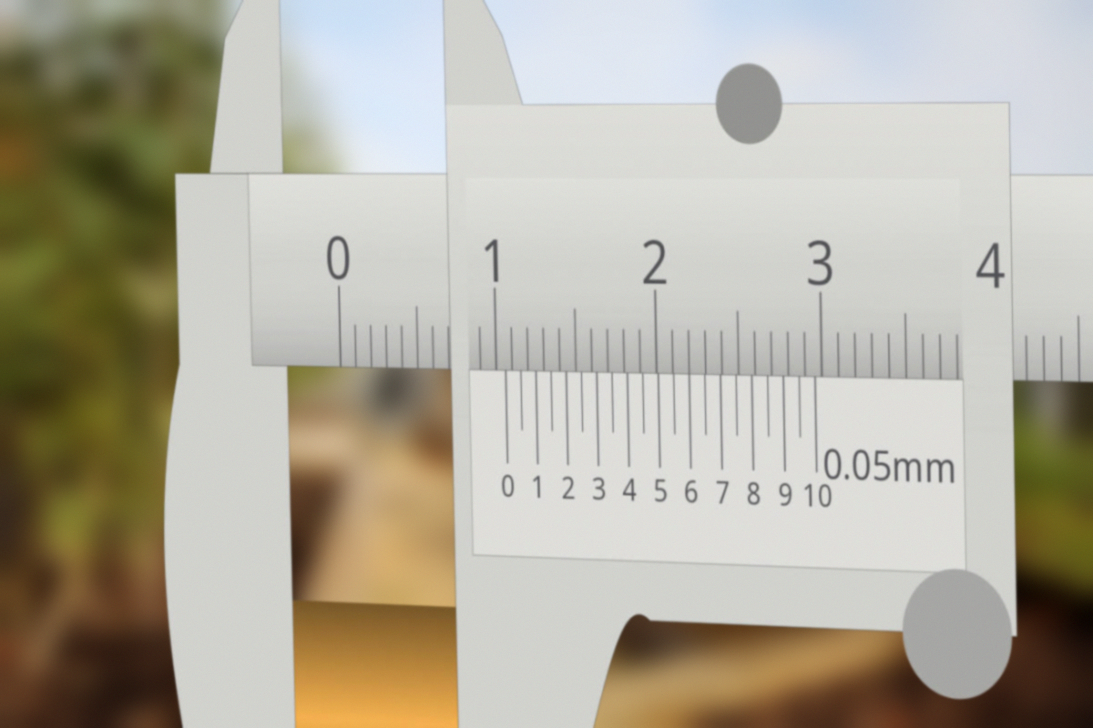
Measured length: 10.6 mm
